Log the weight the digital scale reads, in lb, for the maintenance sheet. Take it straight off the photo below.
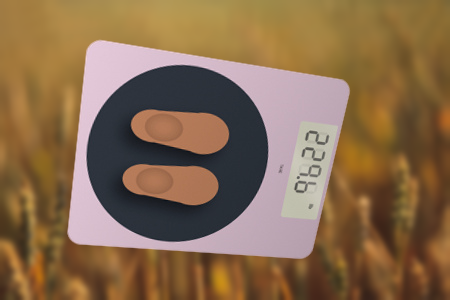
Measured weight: 229.6 lb
